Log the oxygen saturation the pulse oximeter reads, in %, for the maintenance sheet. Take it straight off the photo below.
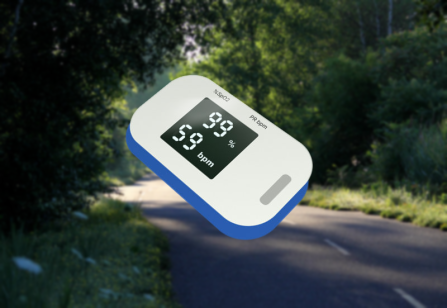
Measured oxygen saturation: 99 %
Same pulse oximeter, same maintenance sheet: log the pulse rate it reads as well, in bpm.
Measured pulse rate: 59 bpm
